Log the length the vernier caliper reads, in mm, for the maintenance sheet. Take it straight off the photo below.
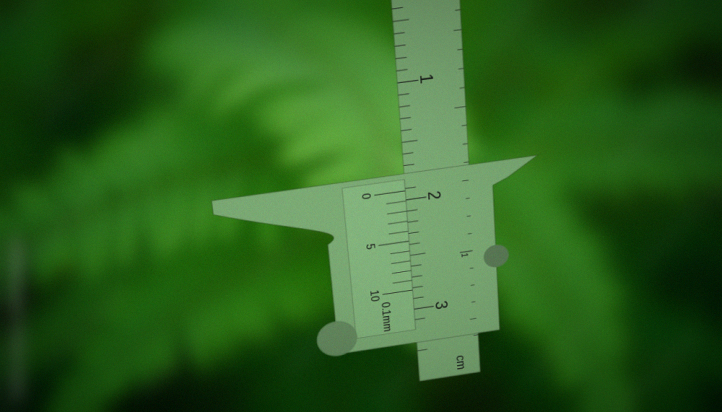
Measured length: 19.2 mm
